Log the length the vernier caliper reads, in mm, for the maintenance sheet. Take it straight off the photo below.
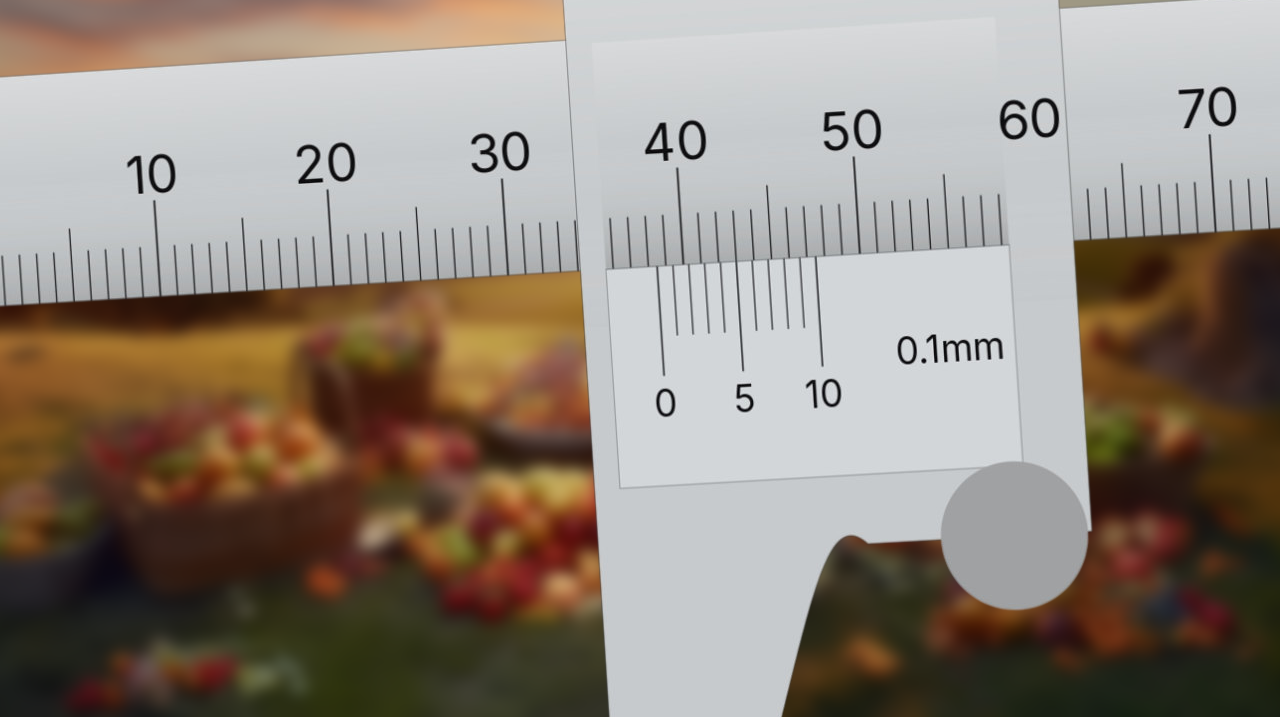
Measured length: 38.5 mm
